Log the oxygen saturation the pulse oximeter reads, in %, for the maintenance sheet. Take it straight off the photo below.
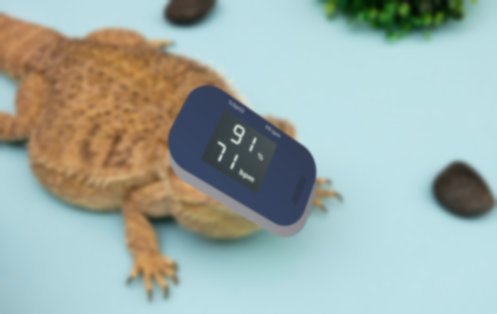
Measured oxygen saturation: 91 %
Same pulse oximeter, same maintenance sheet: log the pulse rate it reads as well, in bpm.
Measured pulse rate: 71 bpm
